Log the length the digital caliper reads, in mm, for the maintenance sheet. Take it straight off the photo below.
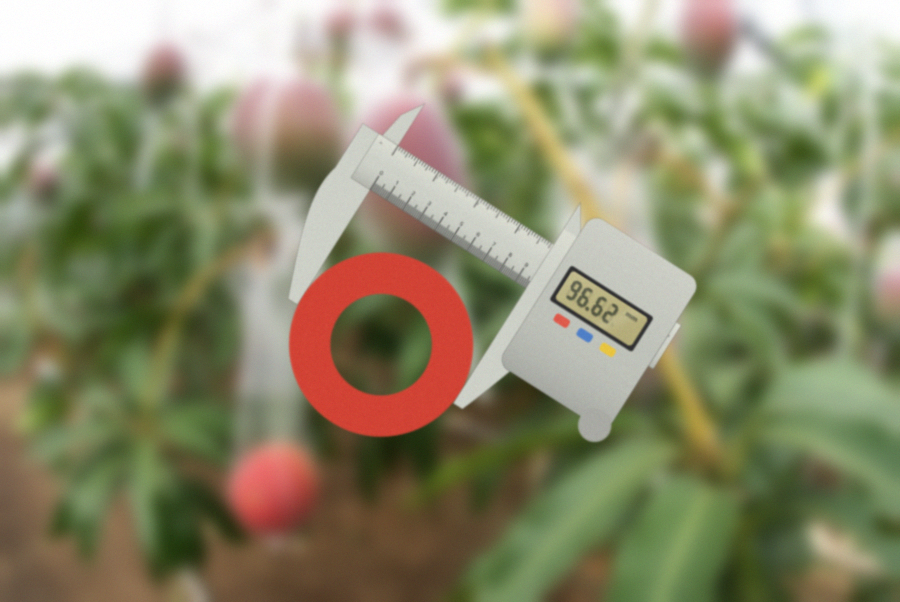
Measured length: 96.62 mm
